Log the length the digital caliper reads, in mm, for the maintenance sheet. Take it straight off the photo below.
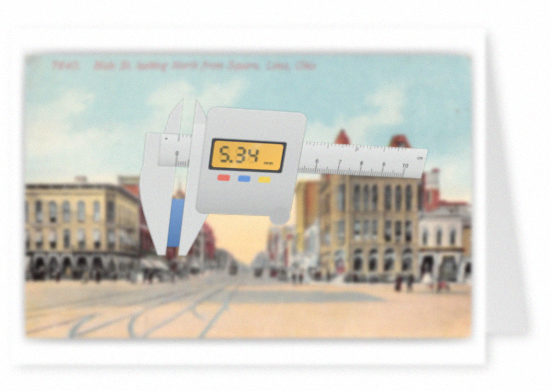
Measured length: 5.34 mm
